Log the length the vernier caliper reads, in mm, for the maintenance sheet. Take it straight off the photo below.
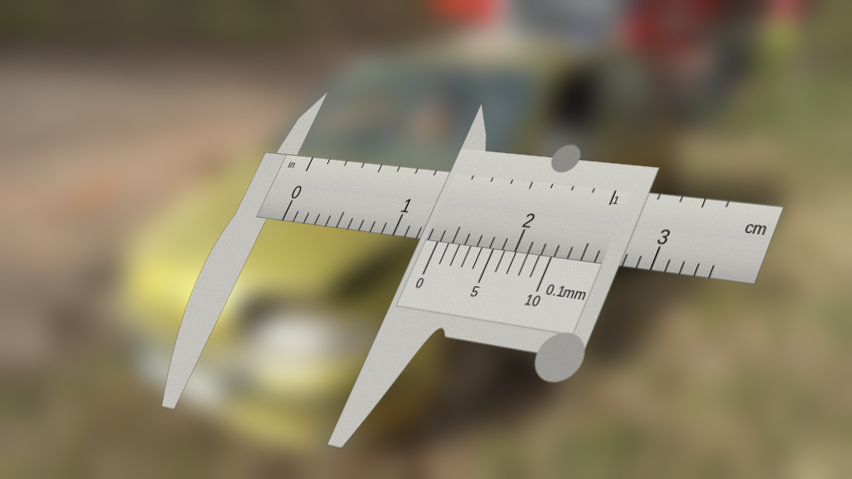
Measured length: 13.8 mm
